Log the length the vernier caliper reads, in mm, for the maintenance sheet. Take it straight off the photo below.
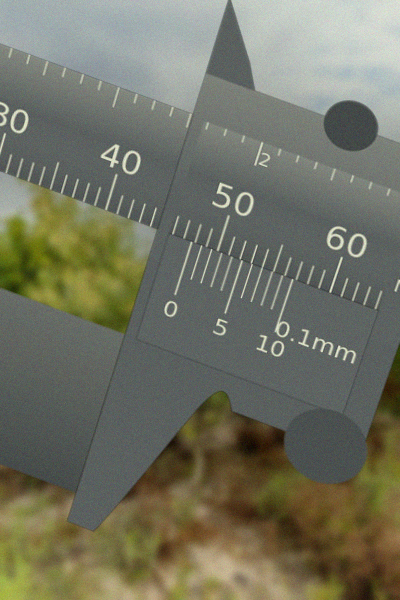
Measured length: 47.7 mm
